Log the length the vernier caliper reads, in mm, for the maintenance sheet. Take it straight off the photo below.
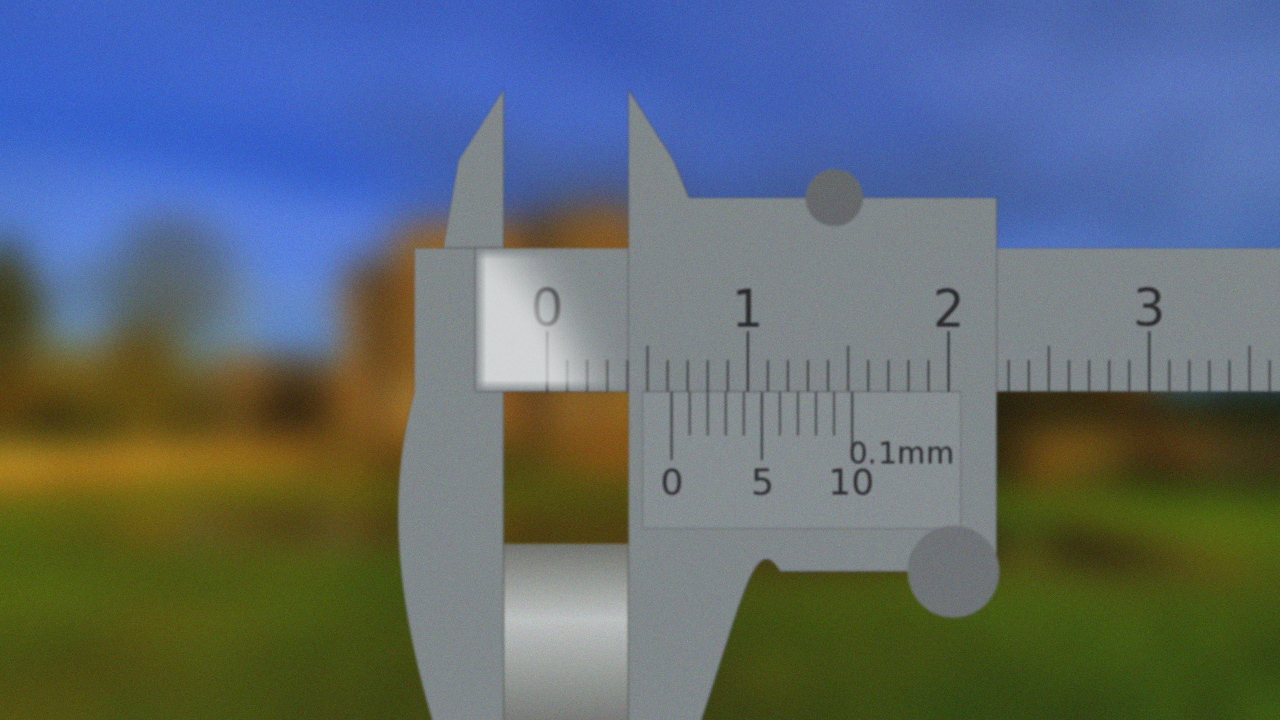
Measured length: 6.2 mm
